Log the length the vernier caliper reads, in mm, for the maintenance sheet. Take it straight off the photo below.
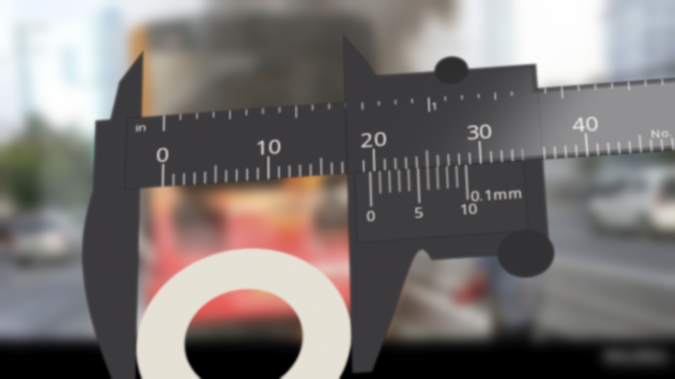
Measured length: 19.6 mm
